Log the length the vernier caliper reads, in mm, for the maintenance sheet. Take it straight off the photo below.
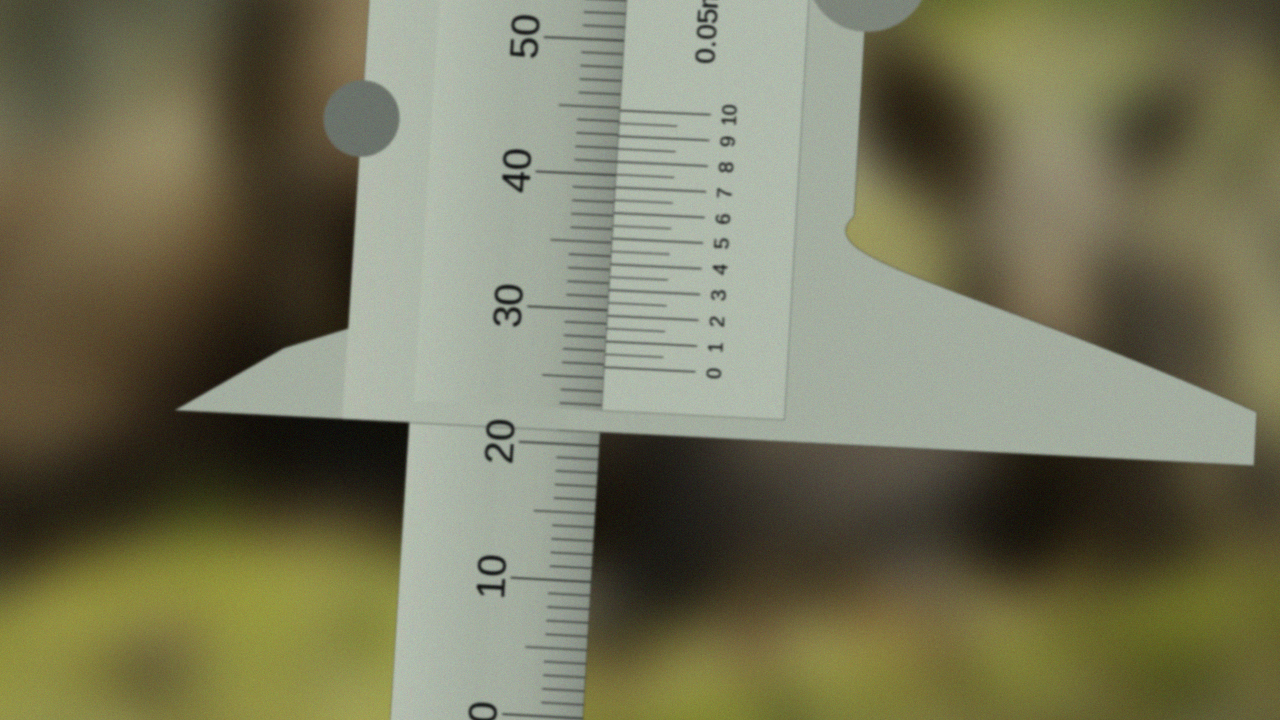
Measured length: 25.8 mm
